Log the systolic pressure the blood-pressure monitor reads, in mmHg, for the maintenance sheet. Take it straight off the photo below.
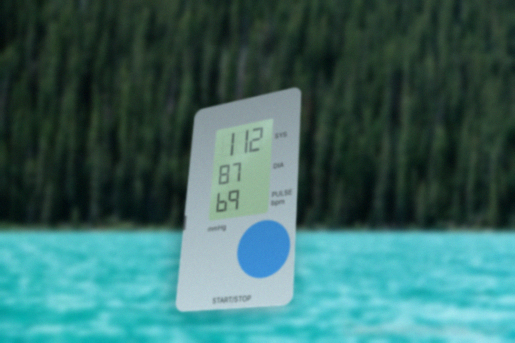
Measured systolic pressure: 112 mmHg
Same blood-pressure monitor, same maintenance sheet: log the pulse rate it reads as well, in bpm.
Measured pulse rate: 69 bpm
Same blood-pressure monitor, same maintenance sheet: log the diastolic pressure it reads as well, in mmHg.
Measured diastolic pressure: 87 mmHg
